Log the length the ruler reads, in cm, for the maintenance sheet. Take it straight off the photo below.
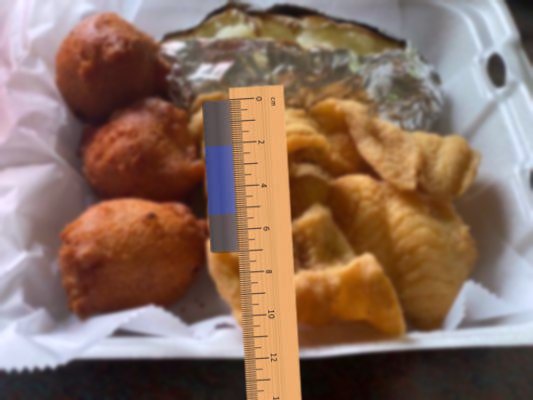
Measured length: 7 cm
